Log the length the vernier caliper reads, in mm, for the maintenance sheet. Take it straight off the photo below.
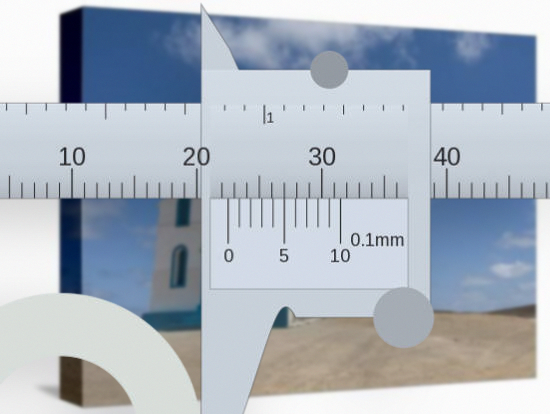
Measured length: 22.5 mm
